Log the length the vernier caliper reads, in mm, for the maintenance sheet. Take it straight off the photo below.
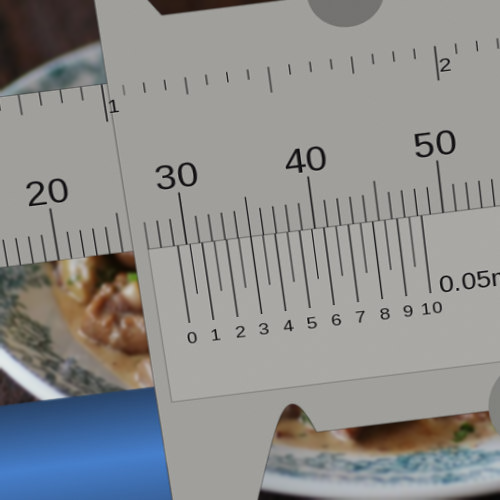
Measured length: 29.3 mm
